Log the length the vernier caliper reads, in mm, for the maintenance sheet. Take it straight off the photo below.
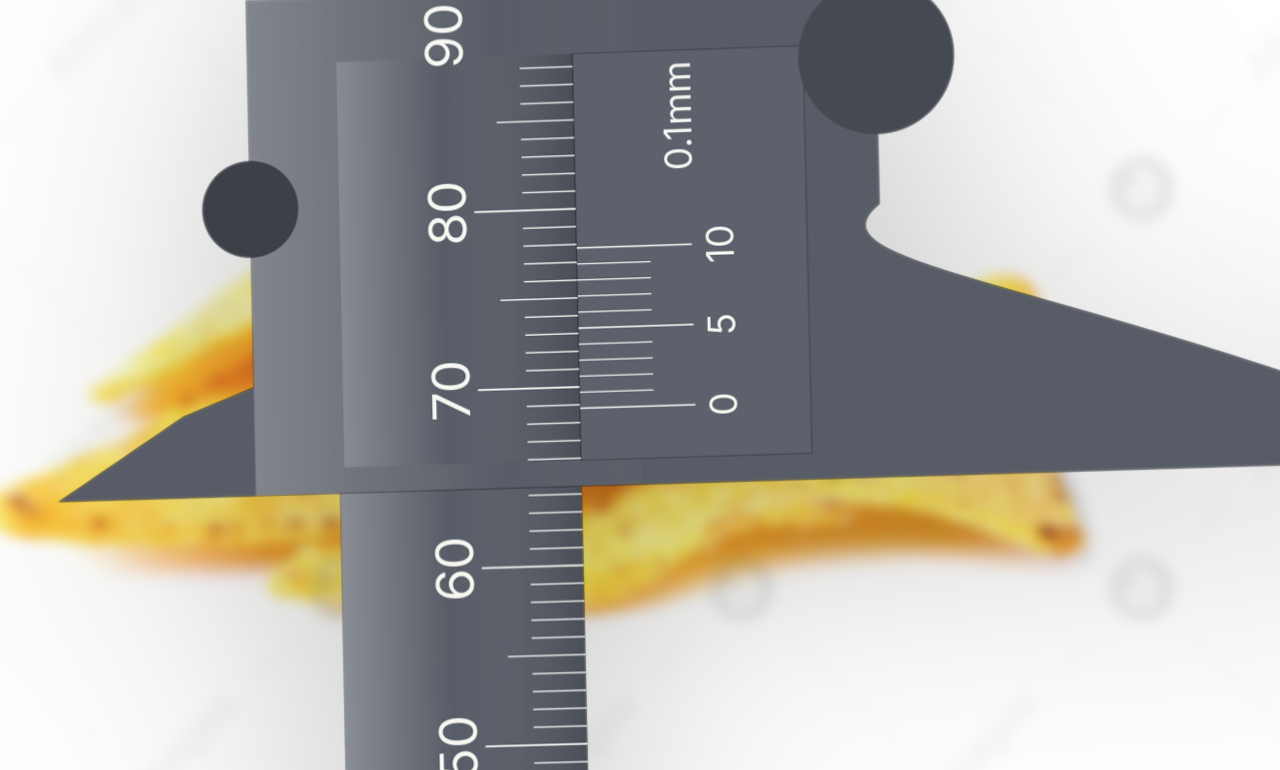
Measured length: 68.8 mm
